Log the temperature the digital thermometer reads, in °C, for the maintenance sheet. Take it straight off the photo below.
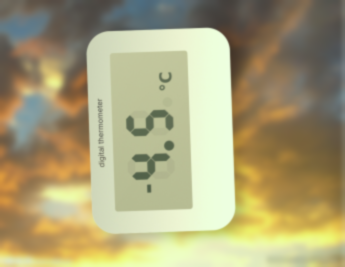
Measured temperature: -4.5 °C
